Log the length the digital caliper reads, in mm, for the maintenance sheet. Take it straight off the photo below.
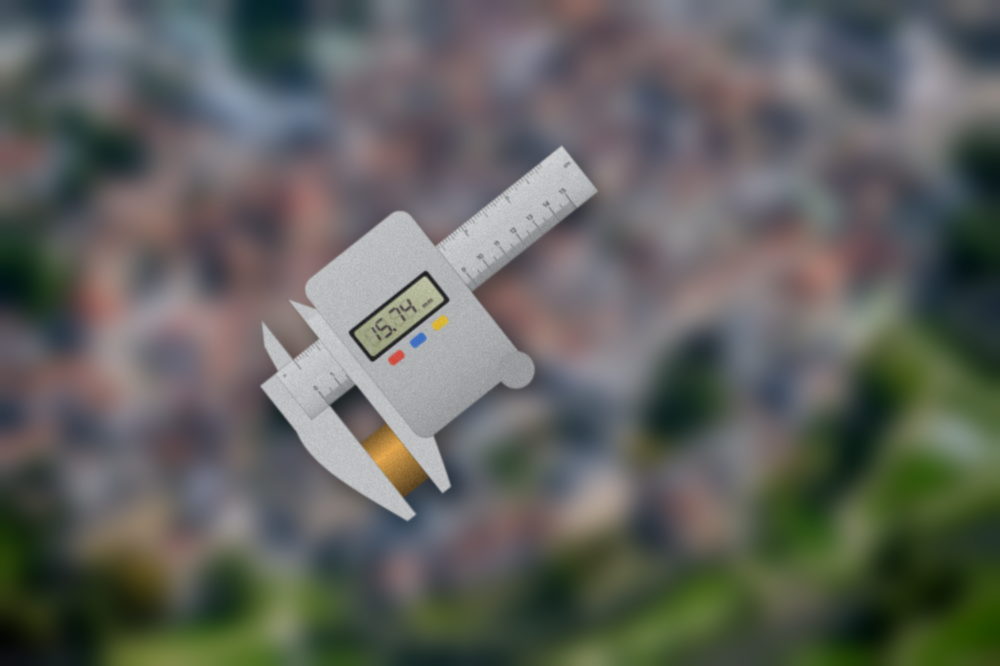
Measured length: 15.74 mm
